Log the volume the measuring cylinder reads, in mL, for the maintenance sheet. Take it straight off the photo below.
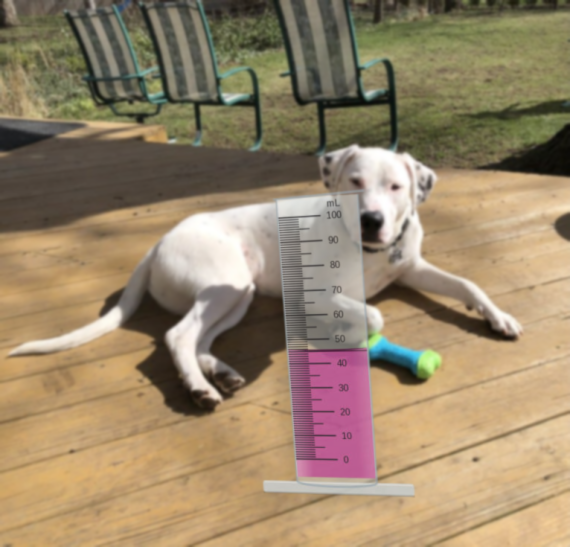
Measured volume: 45 mL
